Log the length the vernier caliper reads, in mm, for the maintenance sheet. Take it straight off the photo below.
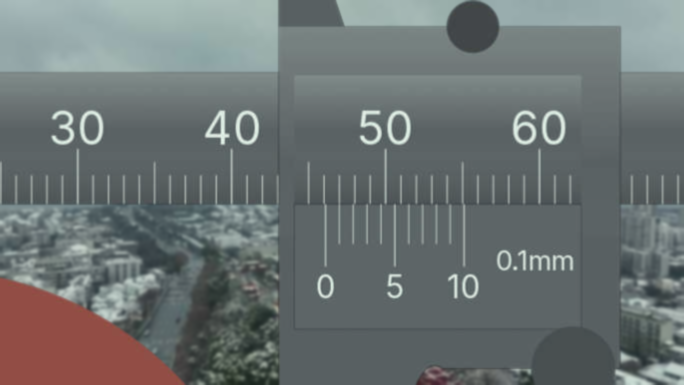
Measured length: 46.1 mm
